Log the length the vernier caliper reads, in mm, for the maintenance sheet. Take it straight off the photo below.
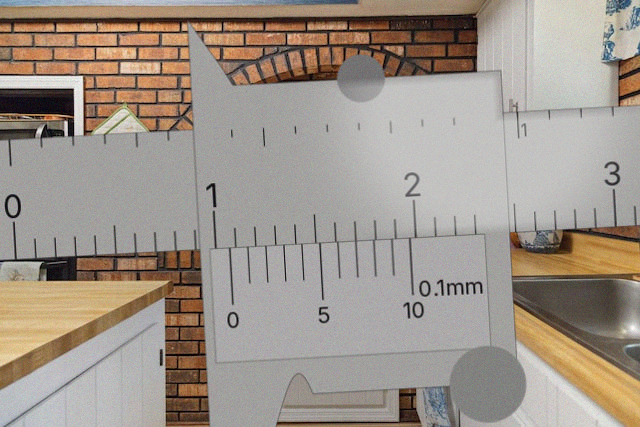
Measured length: 10.7 mm
